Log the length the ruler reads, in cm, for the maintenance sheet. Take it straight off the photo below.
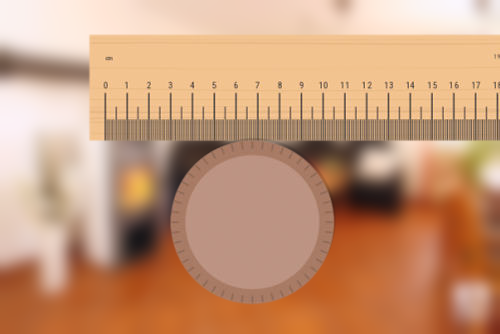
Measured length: 7.5 cm
